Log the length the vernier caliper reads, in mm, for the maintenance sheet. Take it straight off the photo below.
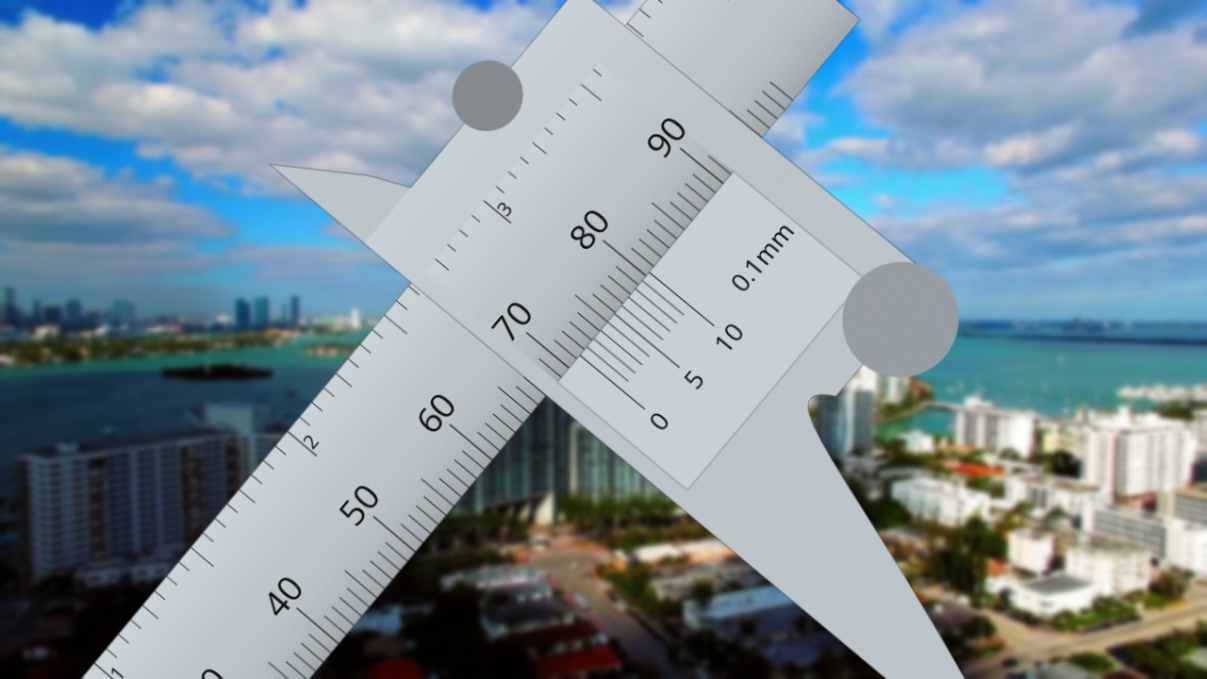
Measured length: 71.4 mm
